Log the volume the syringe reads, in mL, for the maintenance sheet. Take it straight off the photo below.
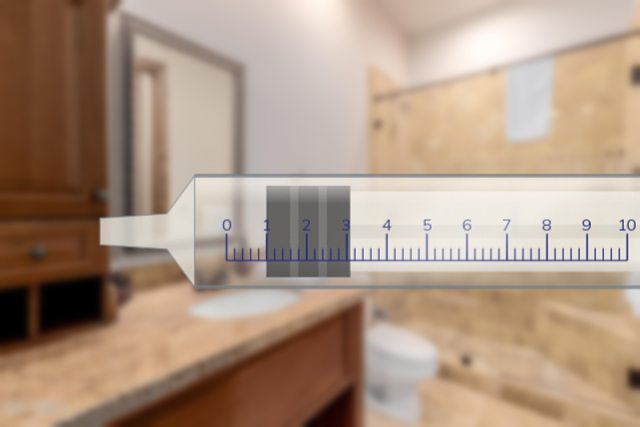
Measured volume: 1 mL
